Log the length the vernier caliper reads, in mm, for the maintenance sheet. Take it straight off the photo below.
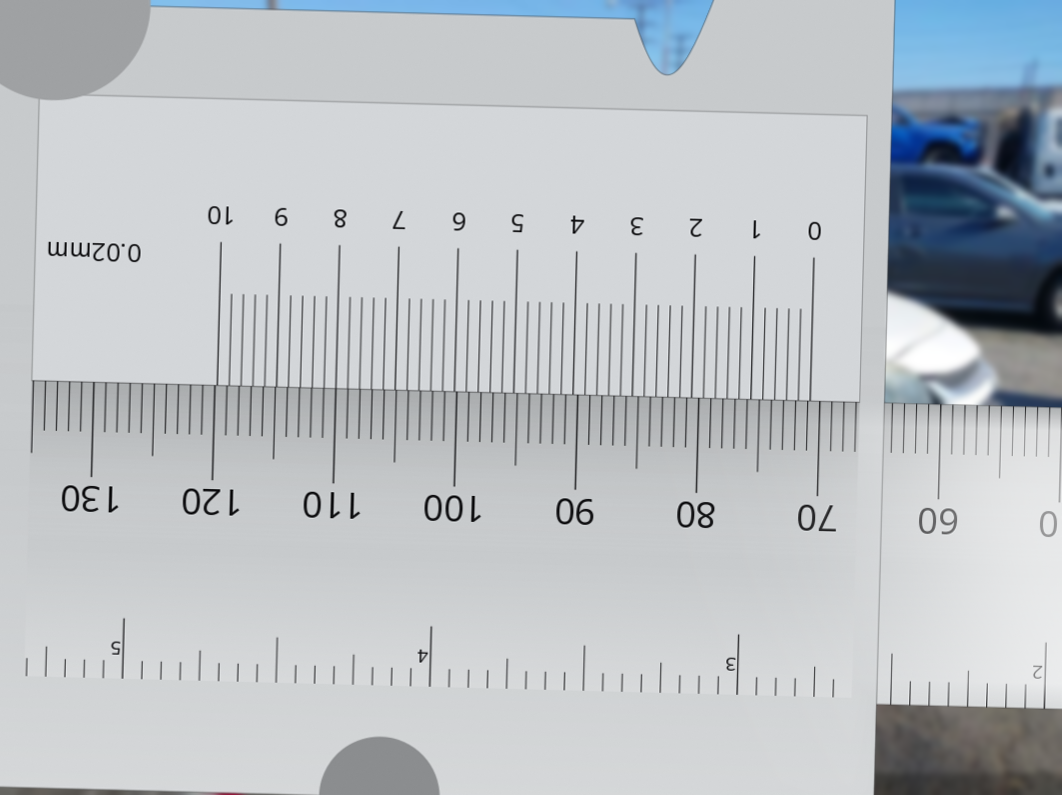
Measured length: 70.8 mm
